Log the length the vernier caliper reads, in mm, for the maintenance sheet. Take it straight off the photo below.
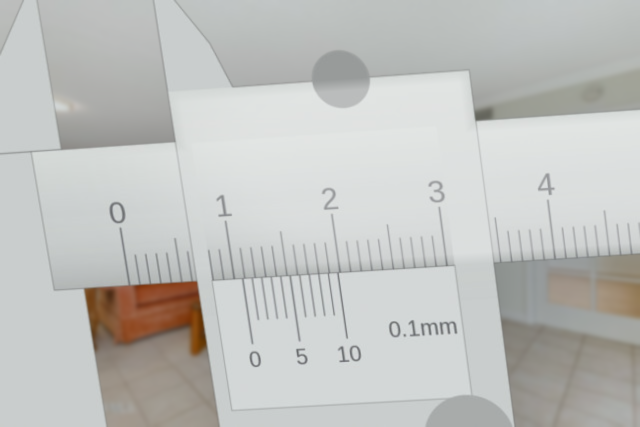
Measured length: 10.8 mm
